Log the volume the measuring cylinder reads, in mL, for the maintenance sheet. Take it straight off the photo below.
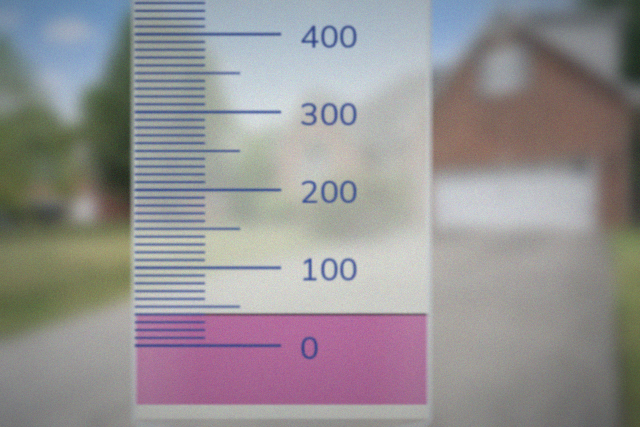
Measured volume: 40 mL
